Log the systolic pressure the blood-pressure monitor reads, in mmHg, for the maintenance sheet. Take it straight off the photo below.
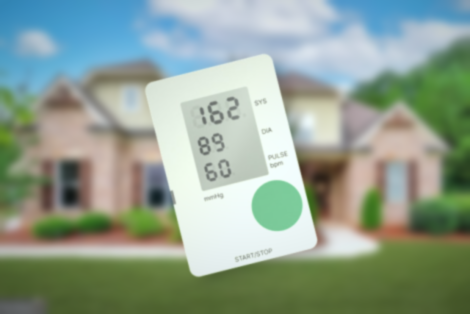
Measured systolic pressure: 162 mmHg
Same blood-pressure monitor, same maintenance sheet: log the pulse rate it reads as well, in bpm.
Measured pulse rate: 60 bpm
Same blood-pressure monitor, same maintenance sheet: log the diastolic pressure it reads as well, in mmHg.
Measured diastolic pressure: 89 mmHg
